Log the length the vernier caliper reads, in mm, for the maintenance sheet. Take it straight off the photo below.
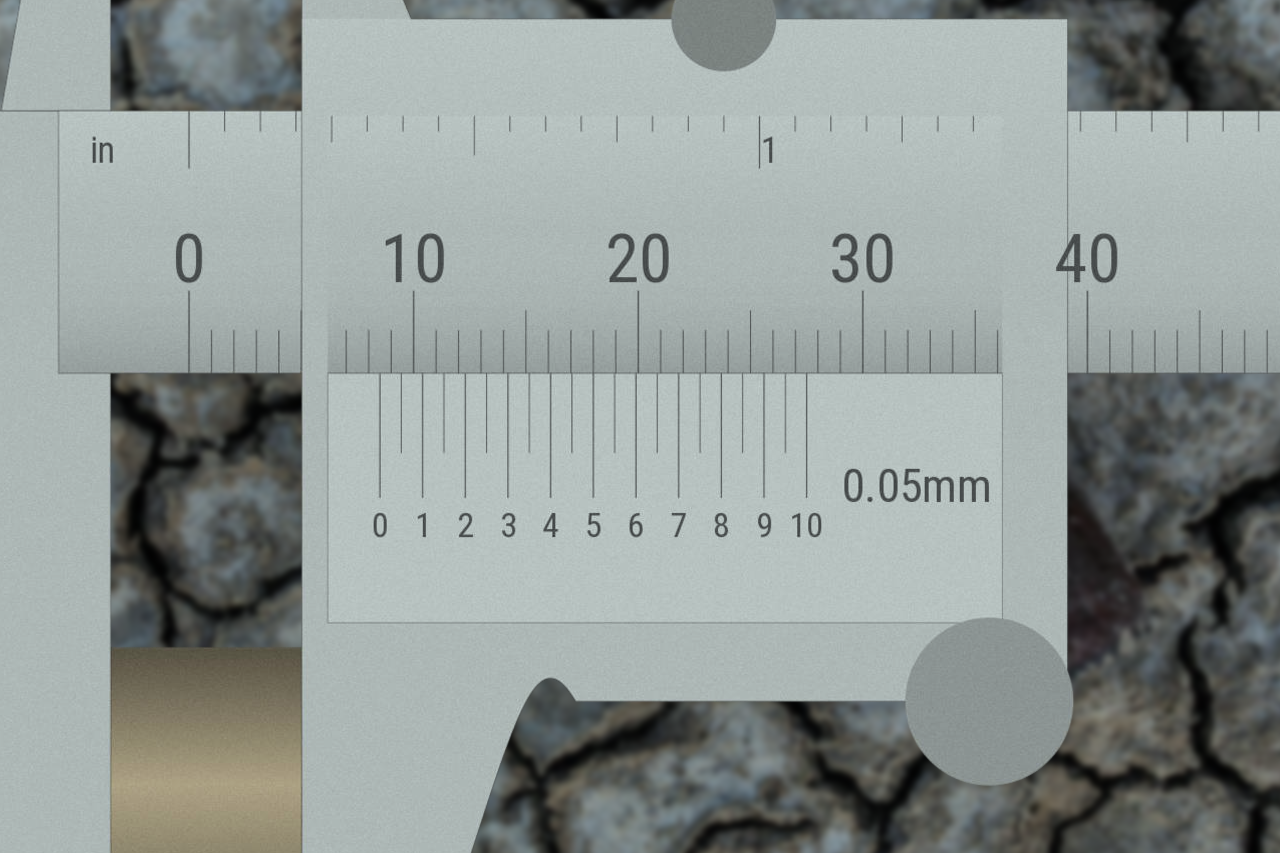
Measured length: 8.5 mm
